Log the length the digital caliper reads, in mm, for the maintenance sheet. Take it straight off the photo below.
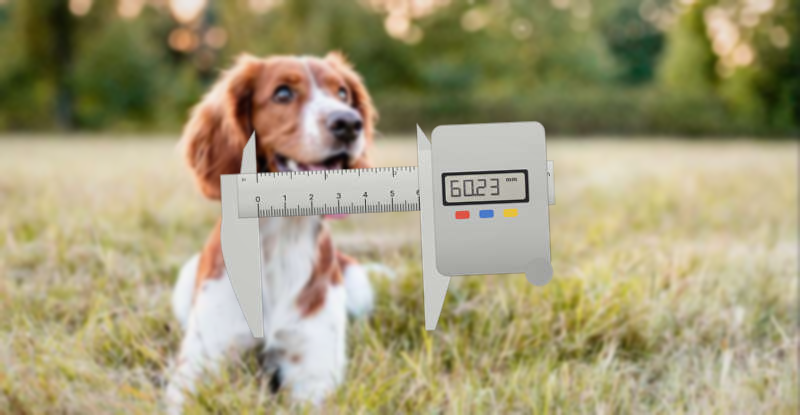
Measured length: 60.23 mm
